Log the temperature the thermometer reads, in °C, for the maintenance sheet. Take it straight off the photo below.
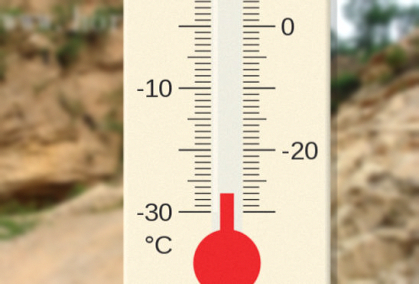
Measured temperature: -27 °C
